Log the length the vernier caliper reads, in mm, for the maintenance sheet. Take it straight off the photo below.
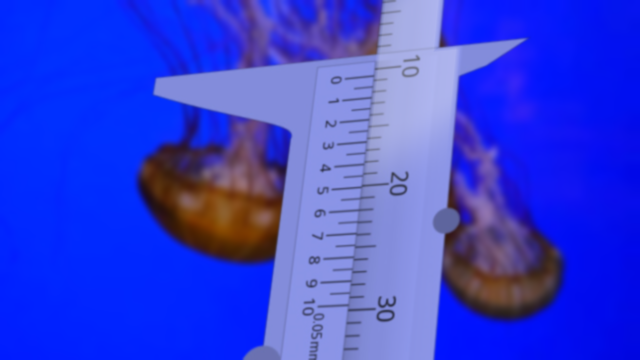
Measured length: 10.6 mm
